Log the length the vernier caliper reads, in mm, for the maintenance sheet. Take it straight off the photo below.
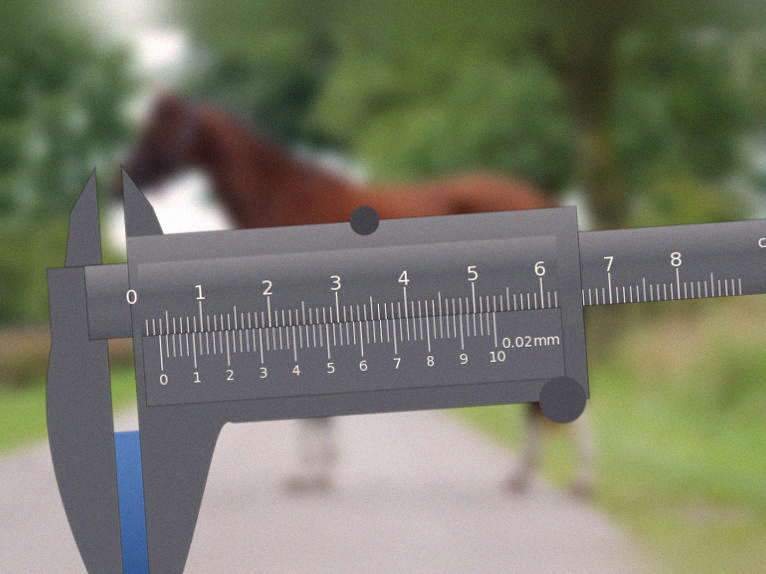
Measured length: 3.8 mm
